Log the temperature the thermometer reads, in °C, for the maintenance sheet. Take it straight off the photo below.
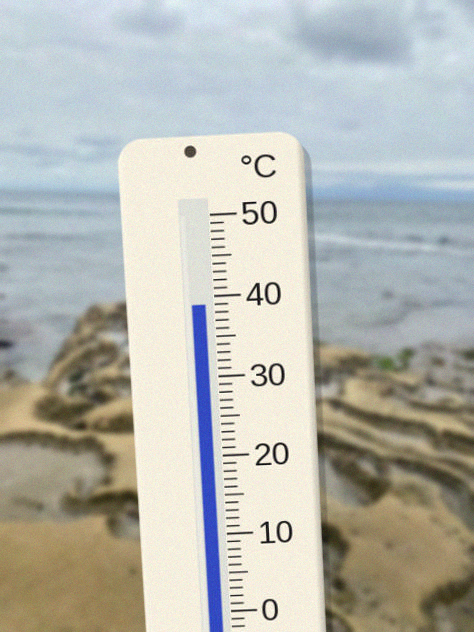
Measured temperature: 39 °C
